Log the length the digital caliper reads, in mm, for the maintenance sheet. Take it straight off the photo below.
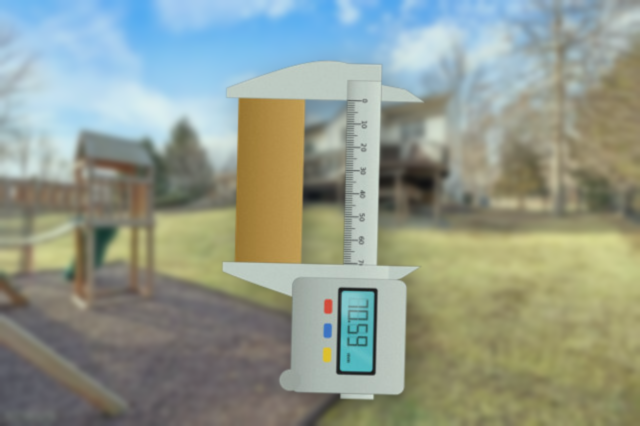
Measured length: 70.59 mm
